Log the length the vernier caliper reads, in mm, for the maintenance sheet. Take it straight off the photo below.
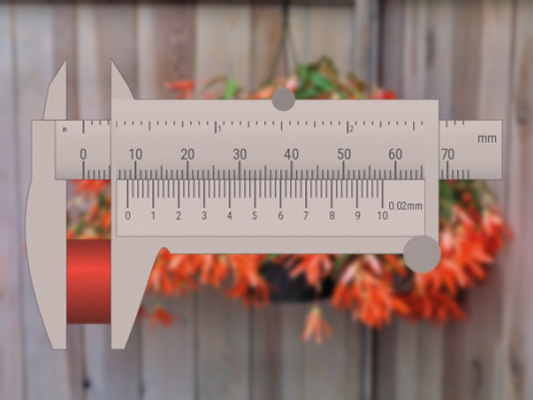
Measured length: 8.5 mm
